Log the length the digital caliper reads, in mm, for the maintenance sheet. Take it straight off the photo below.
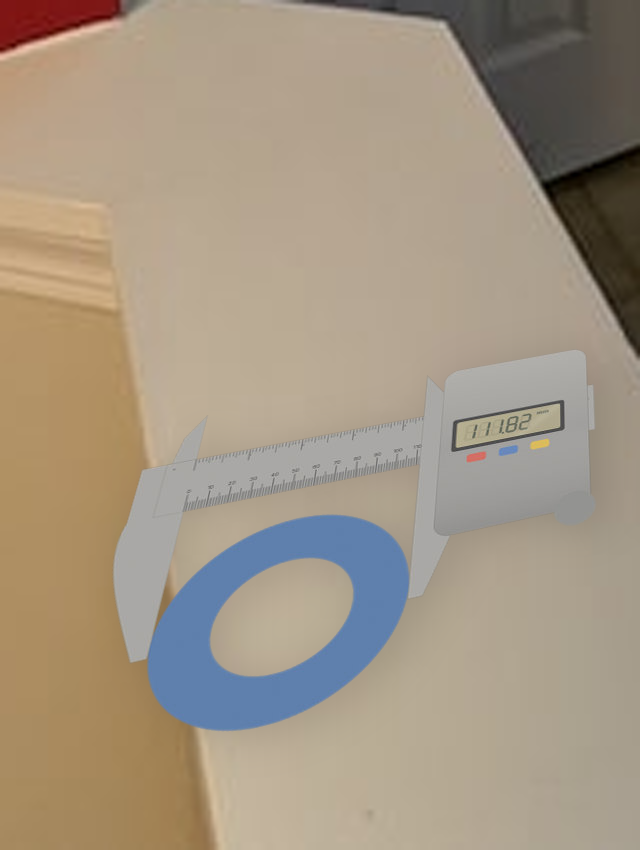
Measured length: 111.82 mm
